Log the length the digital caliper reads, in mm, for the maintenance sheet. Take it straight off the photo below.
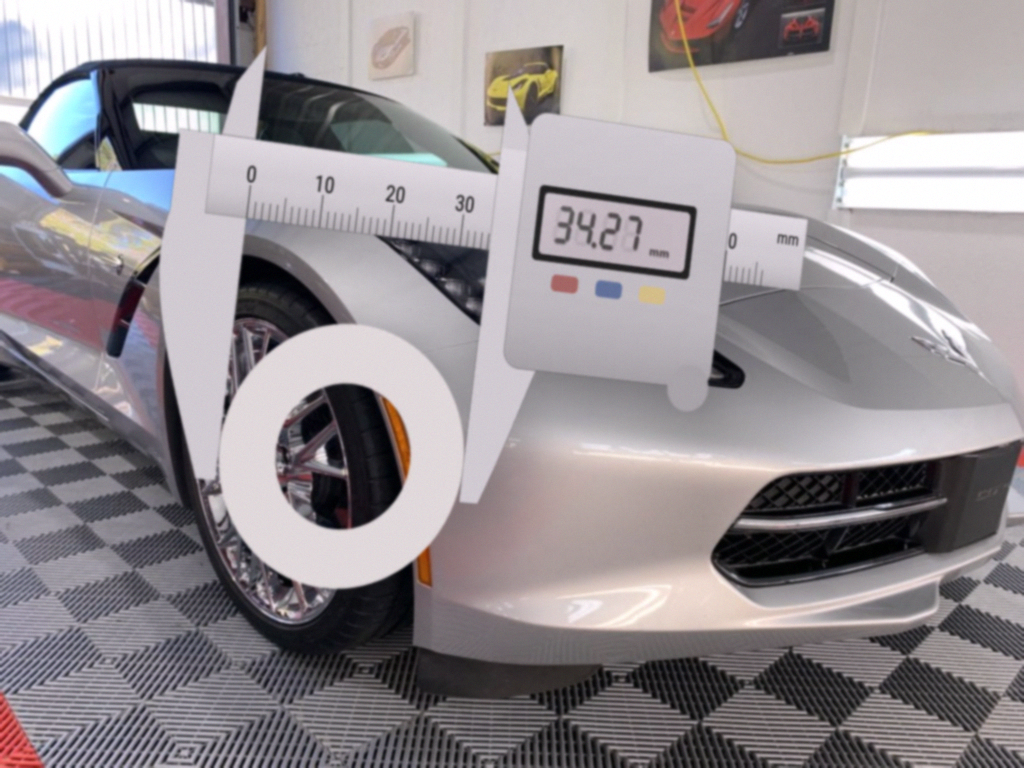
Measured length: 34.27 mm
